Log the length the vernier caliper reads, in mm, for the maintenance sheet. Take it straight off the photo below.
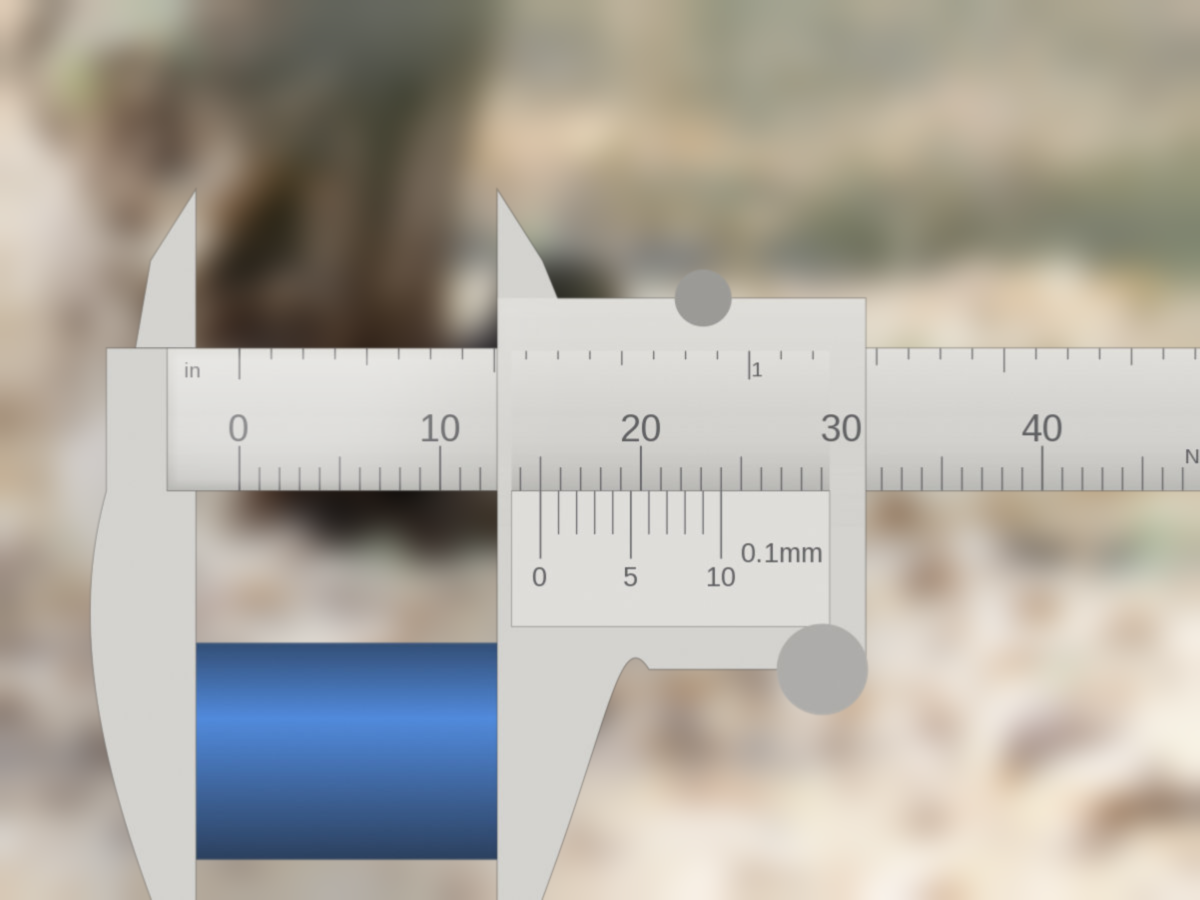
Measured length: 15.0 mm
